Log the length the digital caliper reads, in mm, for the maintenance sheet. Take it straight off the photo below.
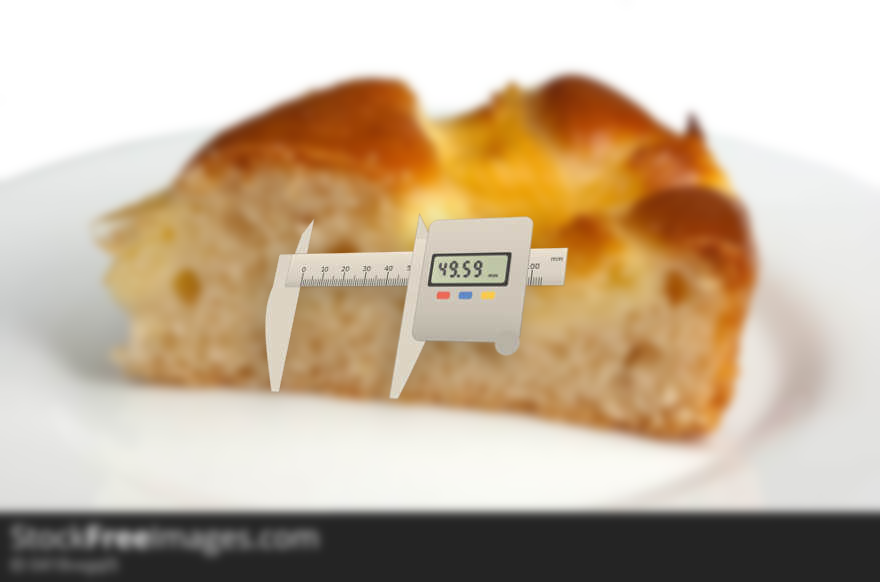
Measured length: 49.59 mm
